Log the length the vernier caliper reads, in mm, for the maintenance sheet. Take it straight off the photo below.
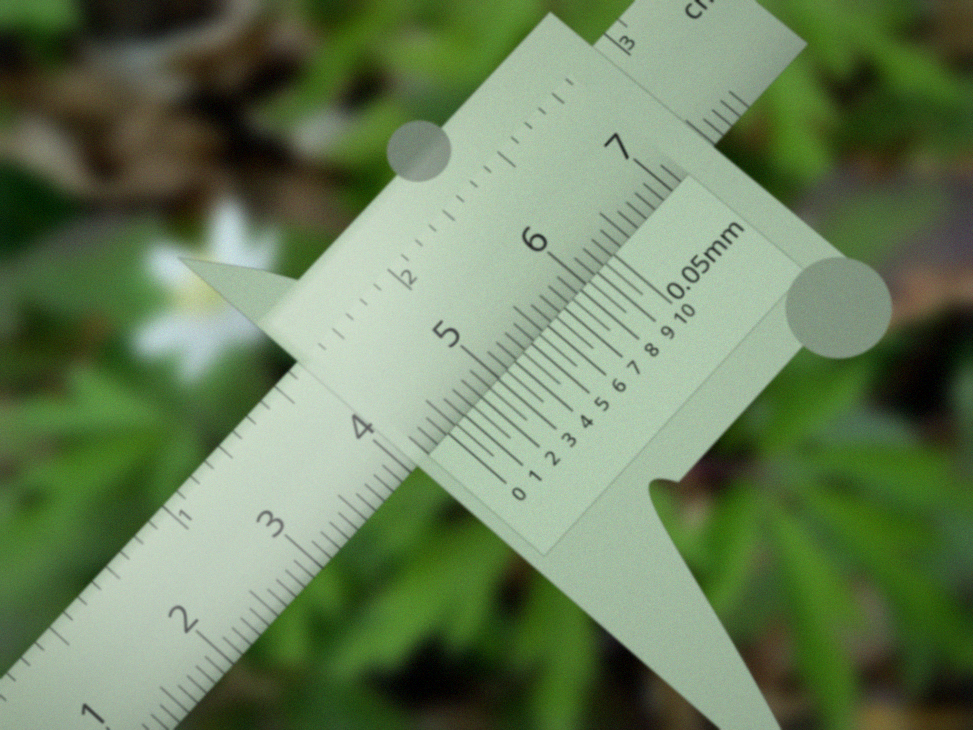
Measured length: 44.2 mm
